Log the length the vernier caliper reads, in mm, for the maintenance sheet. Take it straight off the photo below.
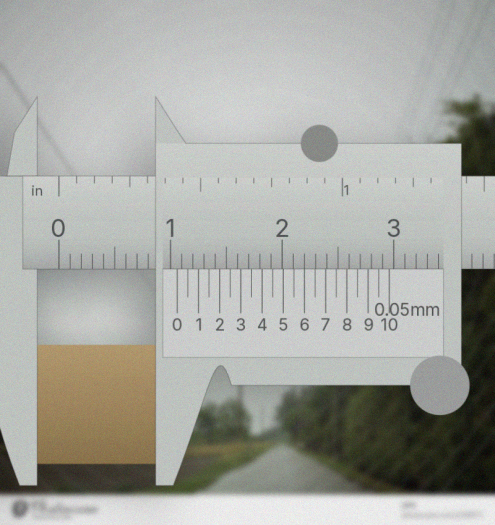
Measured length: 10.6 mm
